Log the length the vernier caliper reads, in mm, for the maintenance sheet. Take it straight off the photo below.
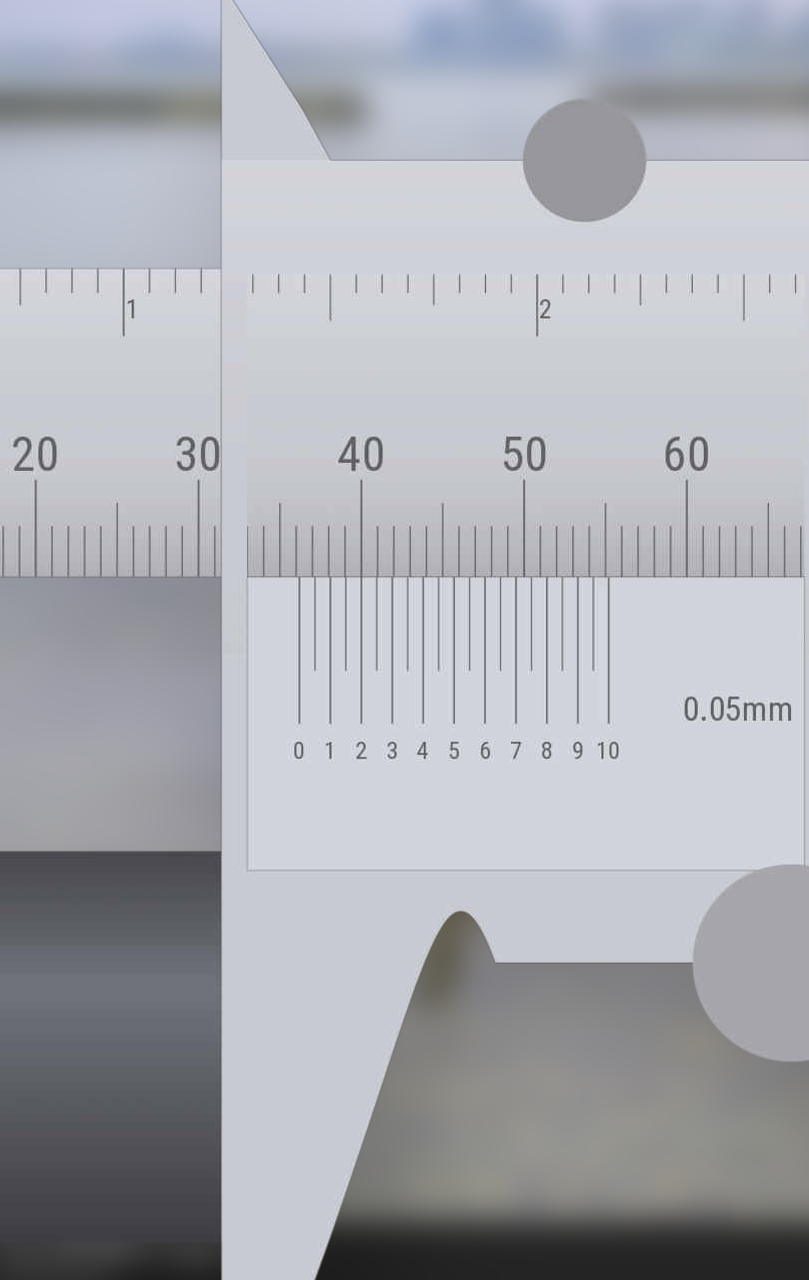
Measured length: 36.2 mm
